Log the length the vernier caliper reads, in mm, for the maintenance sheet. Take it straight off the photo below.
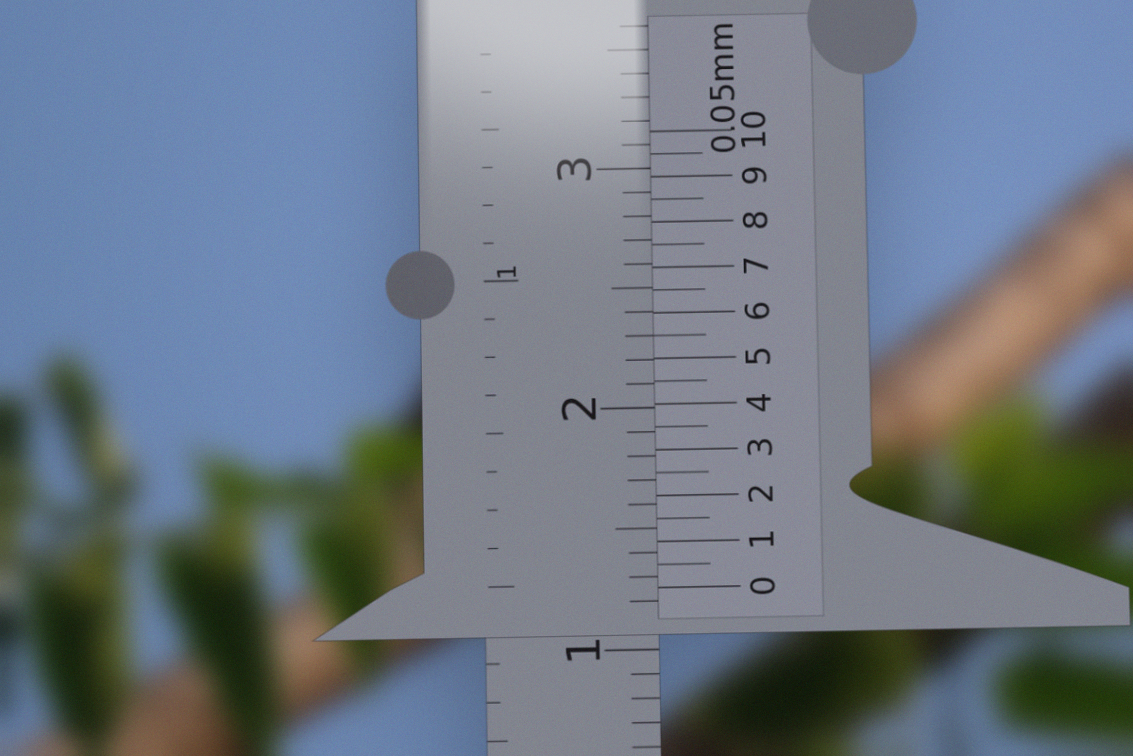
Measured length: 12.55 mm
